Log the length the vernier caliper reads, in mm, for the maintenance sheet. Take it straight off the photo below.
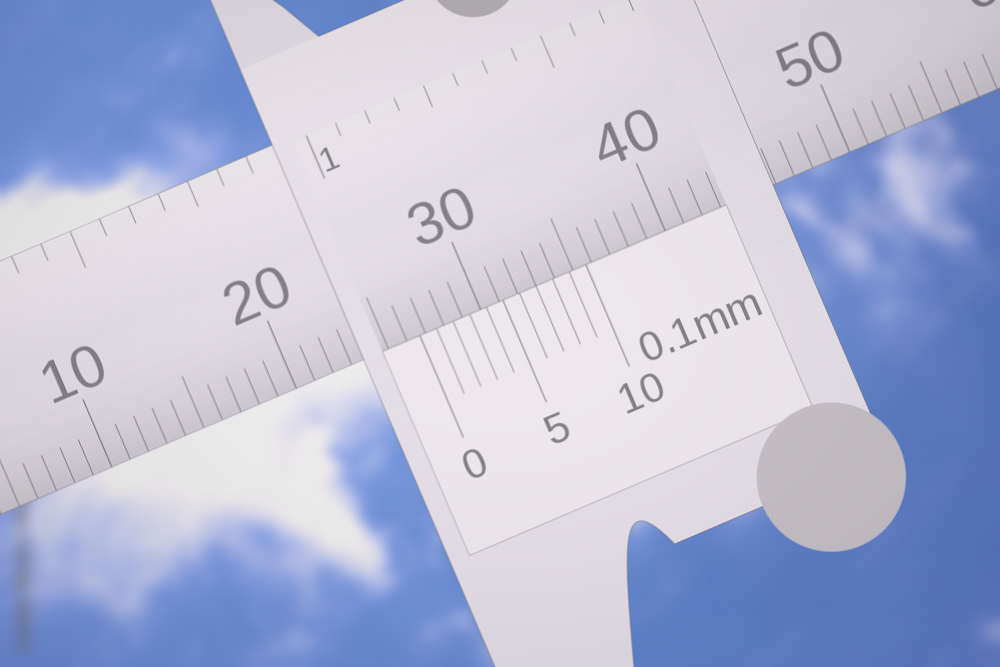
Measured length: 26.7 mm
